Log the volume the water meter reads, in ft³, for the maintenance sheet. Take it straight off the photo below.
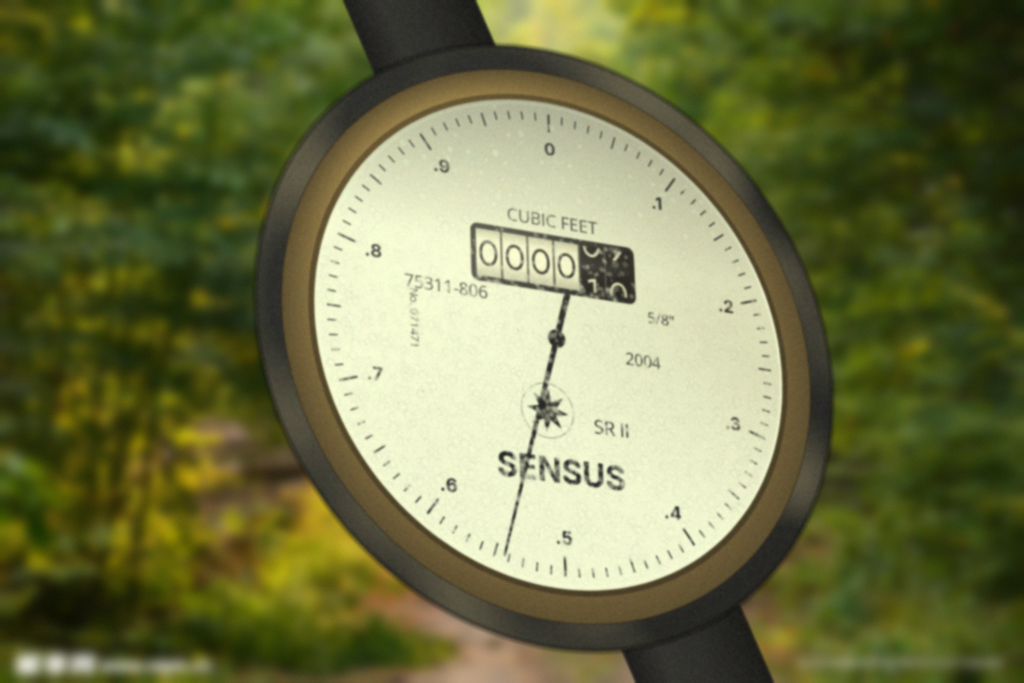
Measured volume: 9.54 ft³
